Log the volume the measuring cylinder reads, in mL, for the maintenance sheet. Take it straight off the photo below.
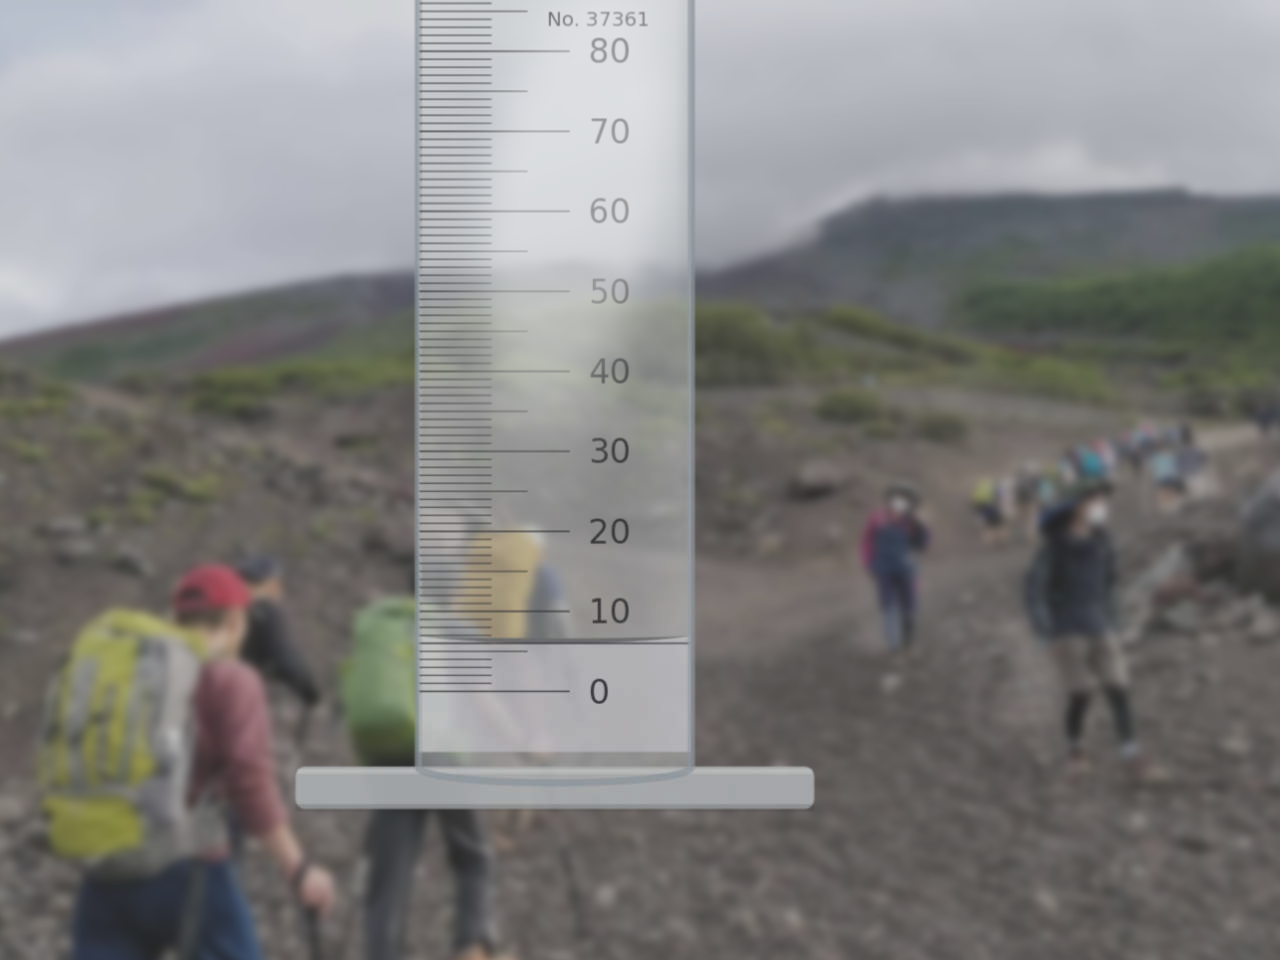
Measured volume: 6 mL
